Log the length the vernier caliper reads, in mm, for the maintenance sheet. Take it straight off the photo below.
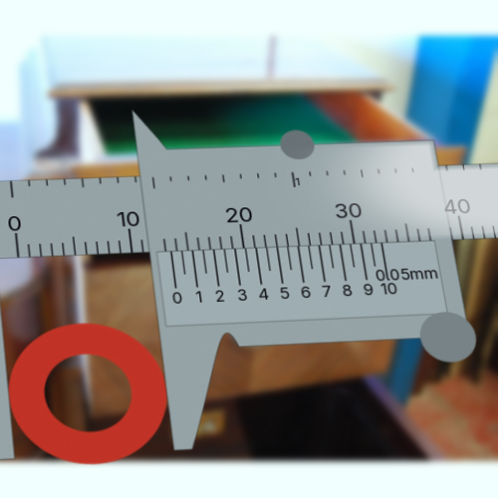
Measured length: 13.5 mm
